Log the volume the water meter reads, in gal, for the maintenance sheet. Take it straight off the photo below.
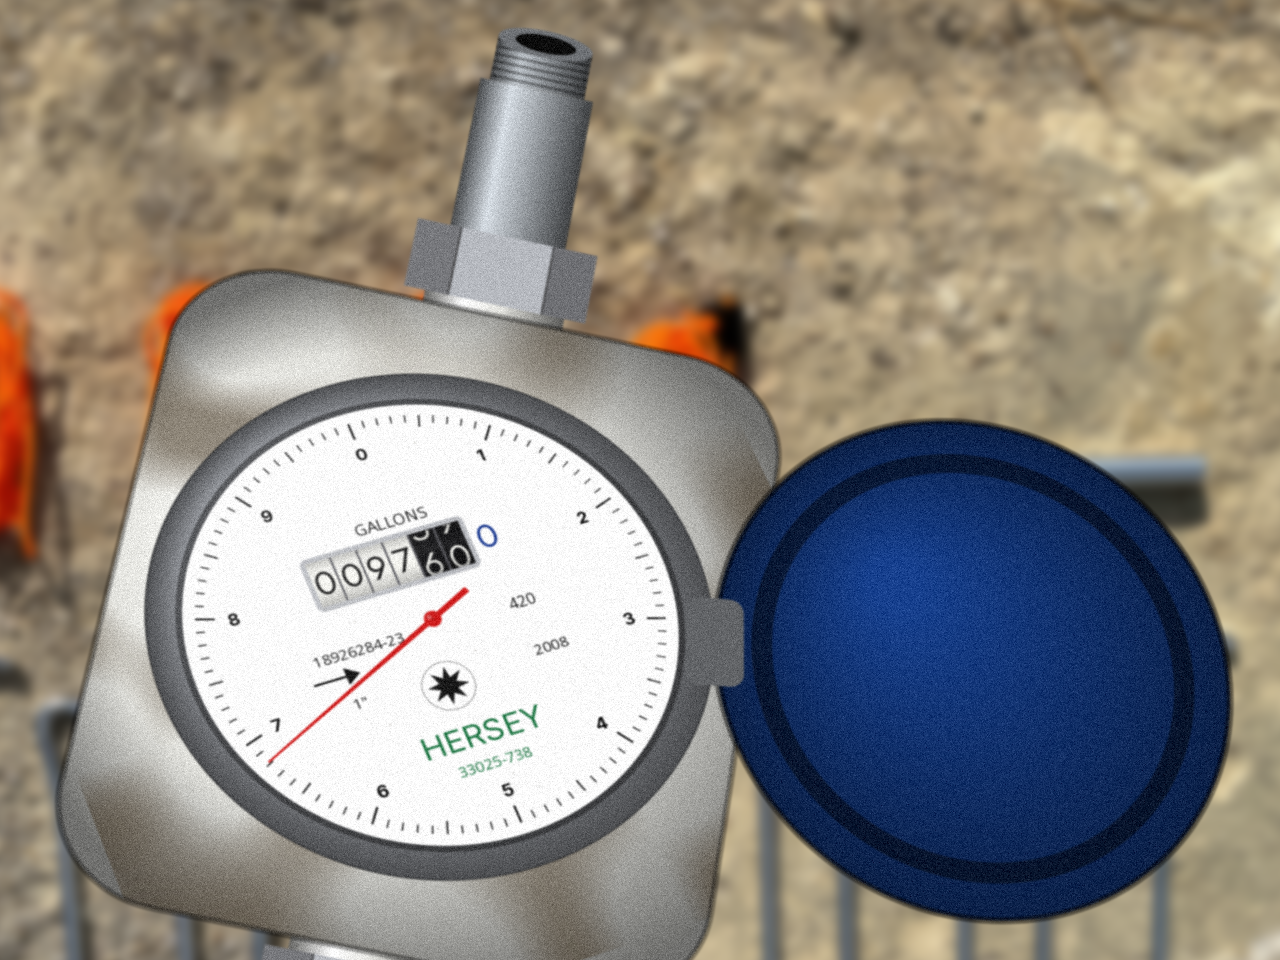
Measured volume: 97596.8 gal
